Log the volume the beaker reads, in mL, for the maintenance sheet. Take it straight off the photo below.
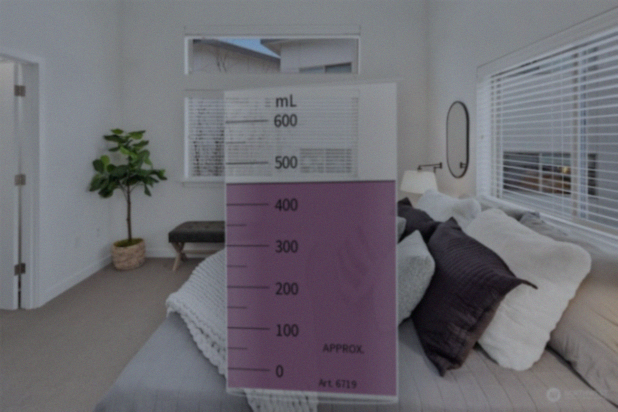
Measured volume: 450 mL
